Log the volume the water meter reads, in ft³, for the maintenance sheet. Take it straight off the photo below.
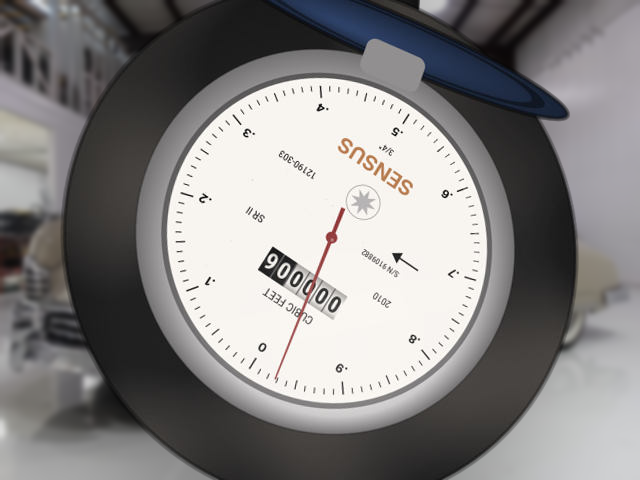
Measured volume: 5.97 ft³
